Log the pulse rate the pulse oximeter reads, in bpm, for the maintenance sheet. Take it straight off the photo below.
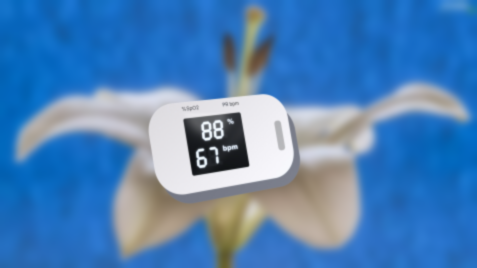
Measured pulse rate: 67 bpm
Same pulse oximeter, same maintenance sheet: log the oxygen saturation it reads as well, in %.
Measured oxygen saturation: 88 %
